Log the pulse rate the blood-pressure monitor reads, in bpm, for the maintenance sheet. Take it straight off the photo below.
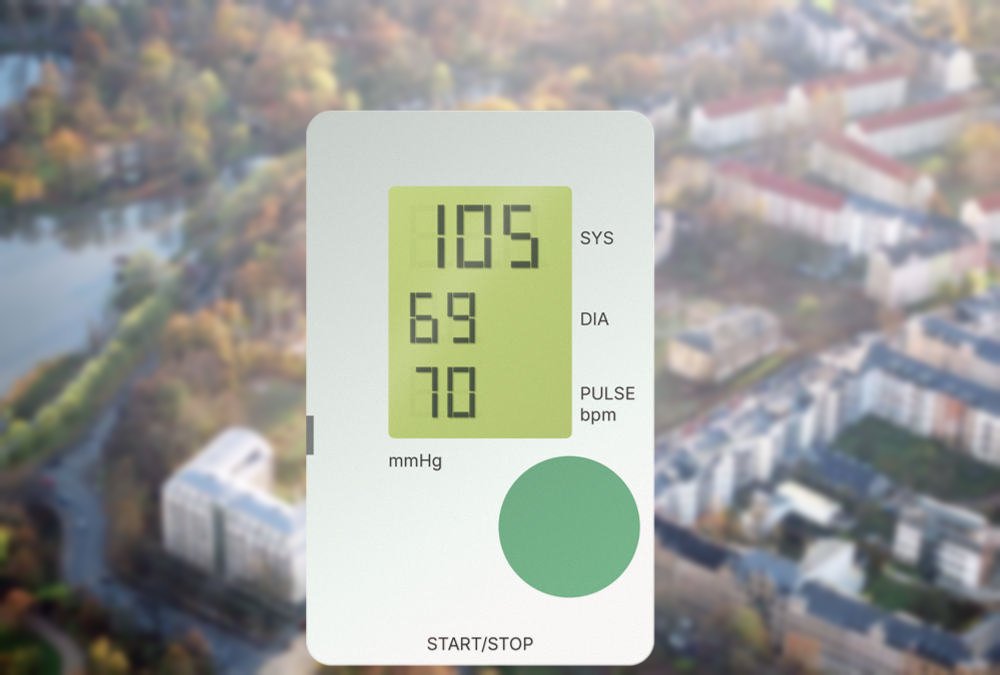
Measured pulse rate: 70 bpm
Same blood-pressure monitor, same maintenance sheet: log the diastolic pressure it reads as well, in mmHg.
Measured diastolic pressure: 69 mmHg
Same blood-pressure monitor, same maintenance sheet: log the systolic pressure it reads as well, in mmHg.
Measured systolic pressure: 105 mmHg
